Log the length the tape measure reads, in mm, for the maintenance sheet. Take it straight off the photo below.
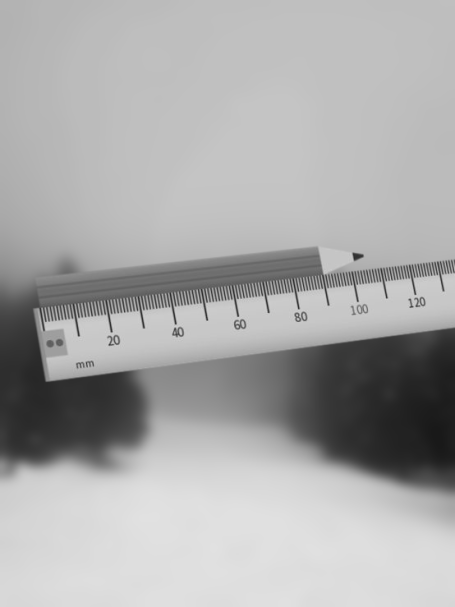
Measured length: 105 mm
